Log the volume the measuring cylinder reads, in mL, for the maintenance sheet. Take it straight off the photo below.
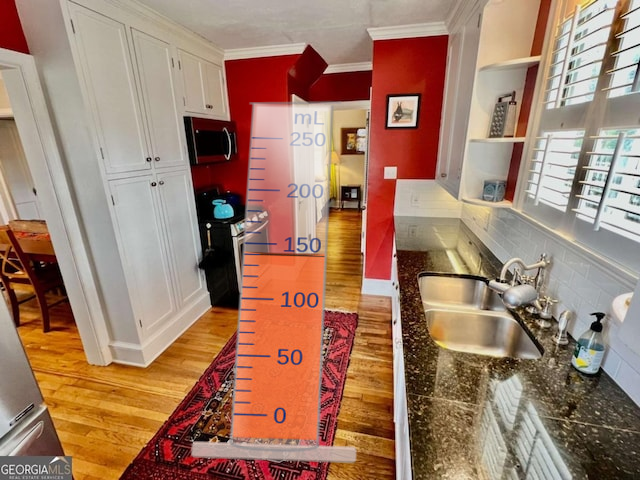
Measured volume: 140 mL
